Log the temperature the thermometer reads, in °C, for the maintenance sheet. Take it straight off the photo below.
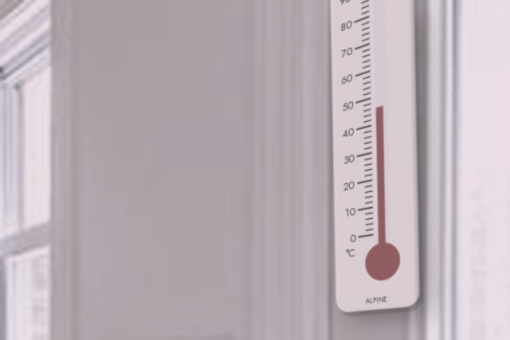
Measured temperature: 46 °C
